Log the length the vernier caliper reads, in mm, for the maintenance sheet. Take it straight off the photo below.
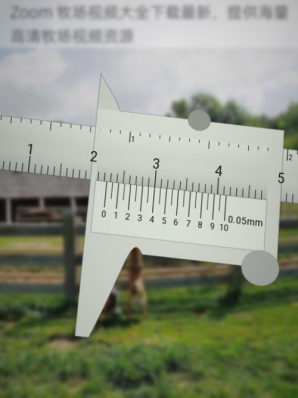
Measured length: 22.4 mm
